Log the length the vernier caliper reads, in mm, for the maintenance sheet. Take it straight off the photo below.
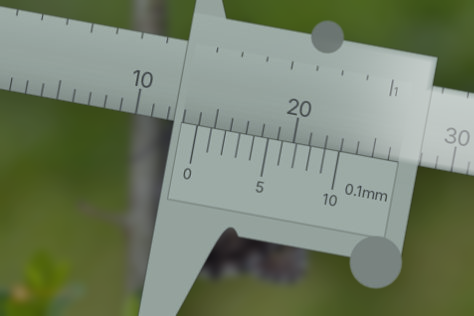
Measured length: 13.9 mm
